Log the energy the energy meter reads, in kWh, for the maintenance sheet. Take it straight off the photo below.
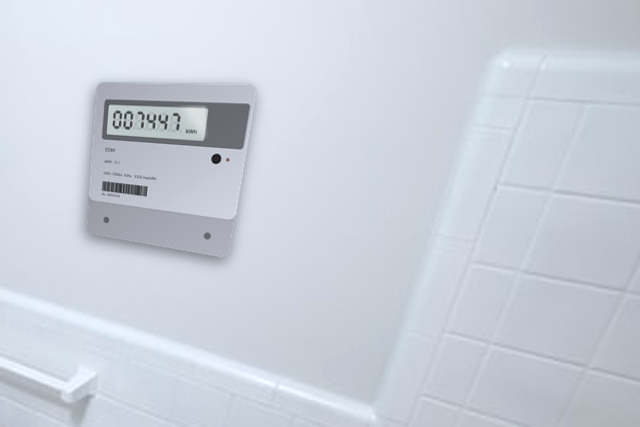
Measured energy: 7447 kWh
